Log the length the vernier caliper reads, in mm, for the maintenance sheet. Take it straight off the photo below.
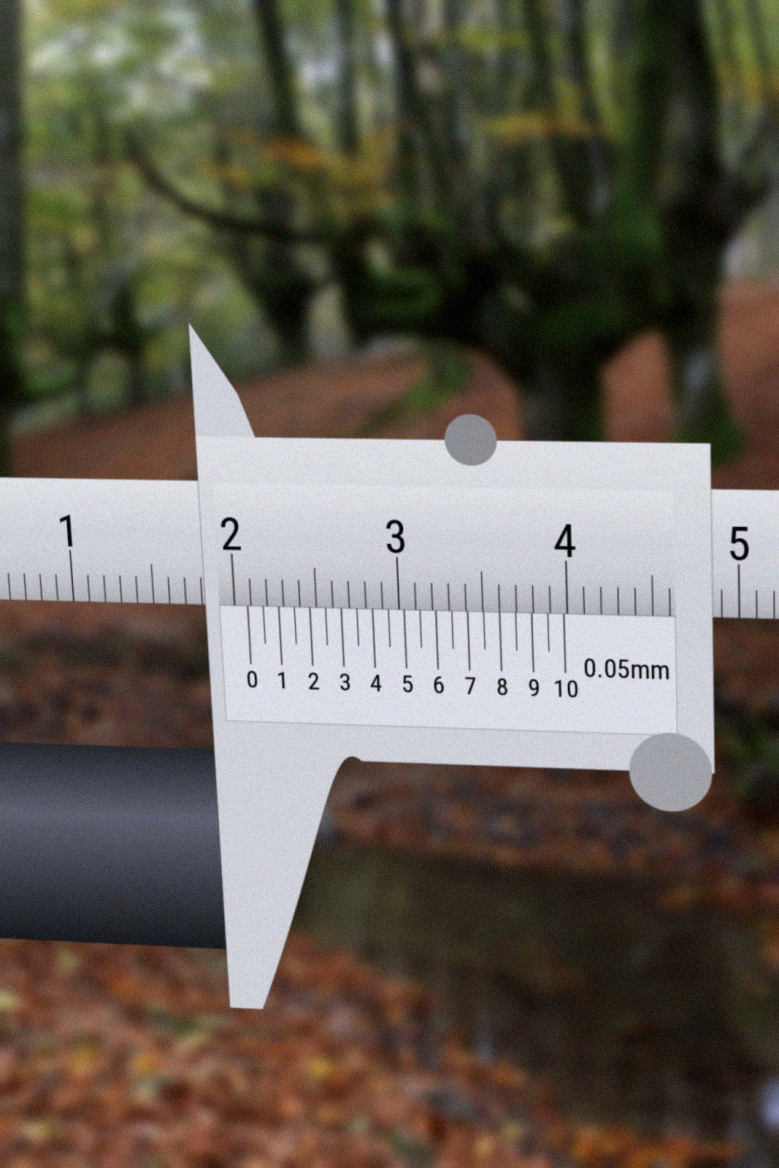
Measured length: 20.8 mm
